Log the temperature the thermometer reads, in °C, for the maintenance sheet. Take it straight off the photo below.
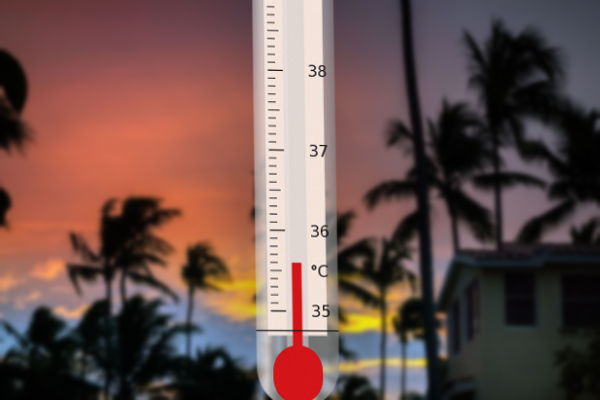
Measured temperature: 35.6 °C
